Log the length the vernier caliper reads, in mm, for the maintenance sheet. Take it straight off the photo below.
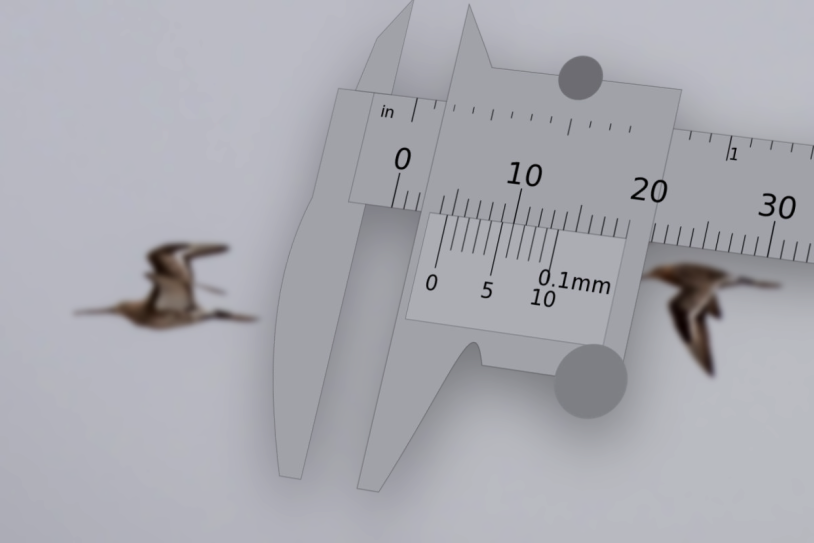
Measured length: 4.6 mm
